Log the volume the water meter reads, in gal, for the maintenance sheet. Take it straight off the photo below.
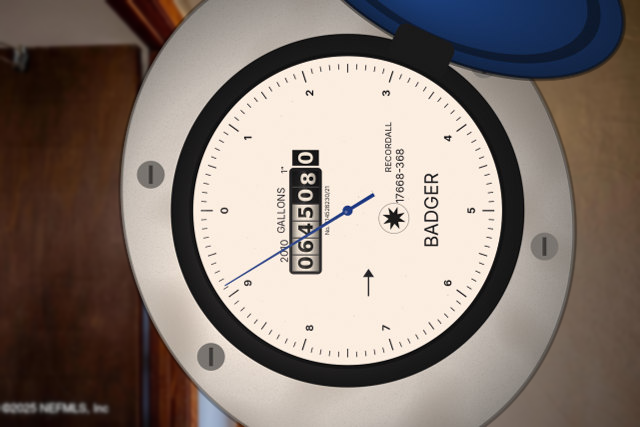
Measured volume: 645079.1 gal
